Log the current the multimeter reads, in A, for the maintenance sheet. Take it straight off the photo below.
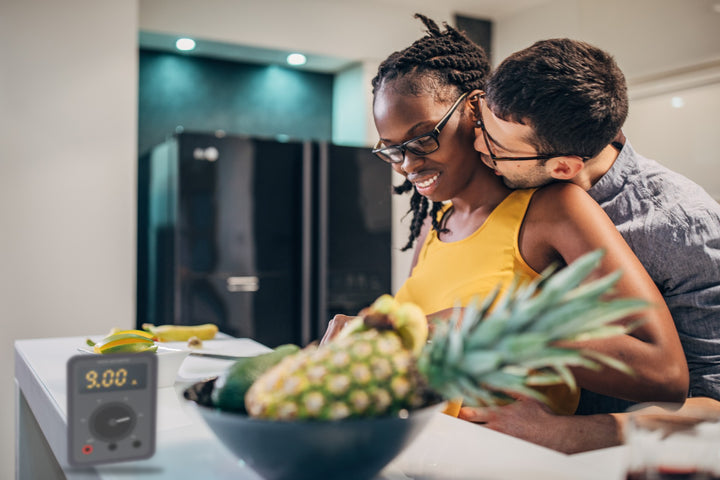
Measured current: 9.00 A
